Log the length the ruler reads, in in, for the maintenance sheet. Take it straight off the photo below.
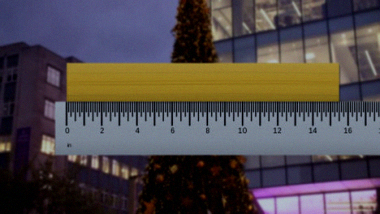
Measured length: 15.5 in
